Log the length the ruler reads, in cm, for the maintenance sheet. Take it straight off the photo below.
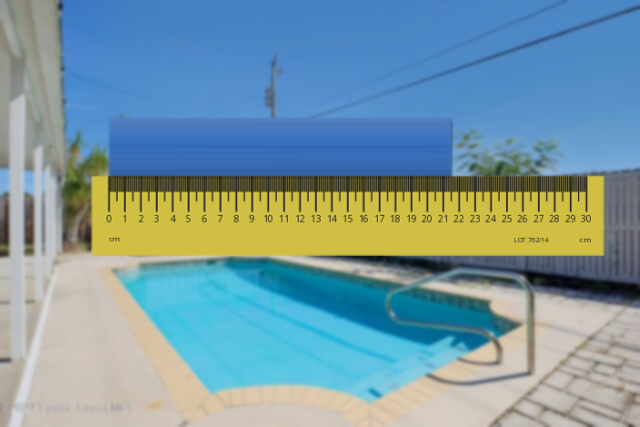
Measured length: 21.5 cm
